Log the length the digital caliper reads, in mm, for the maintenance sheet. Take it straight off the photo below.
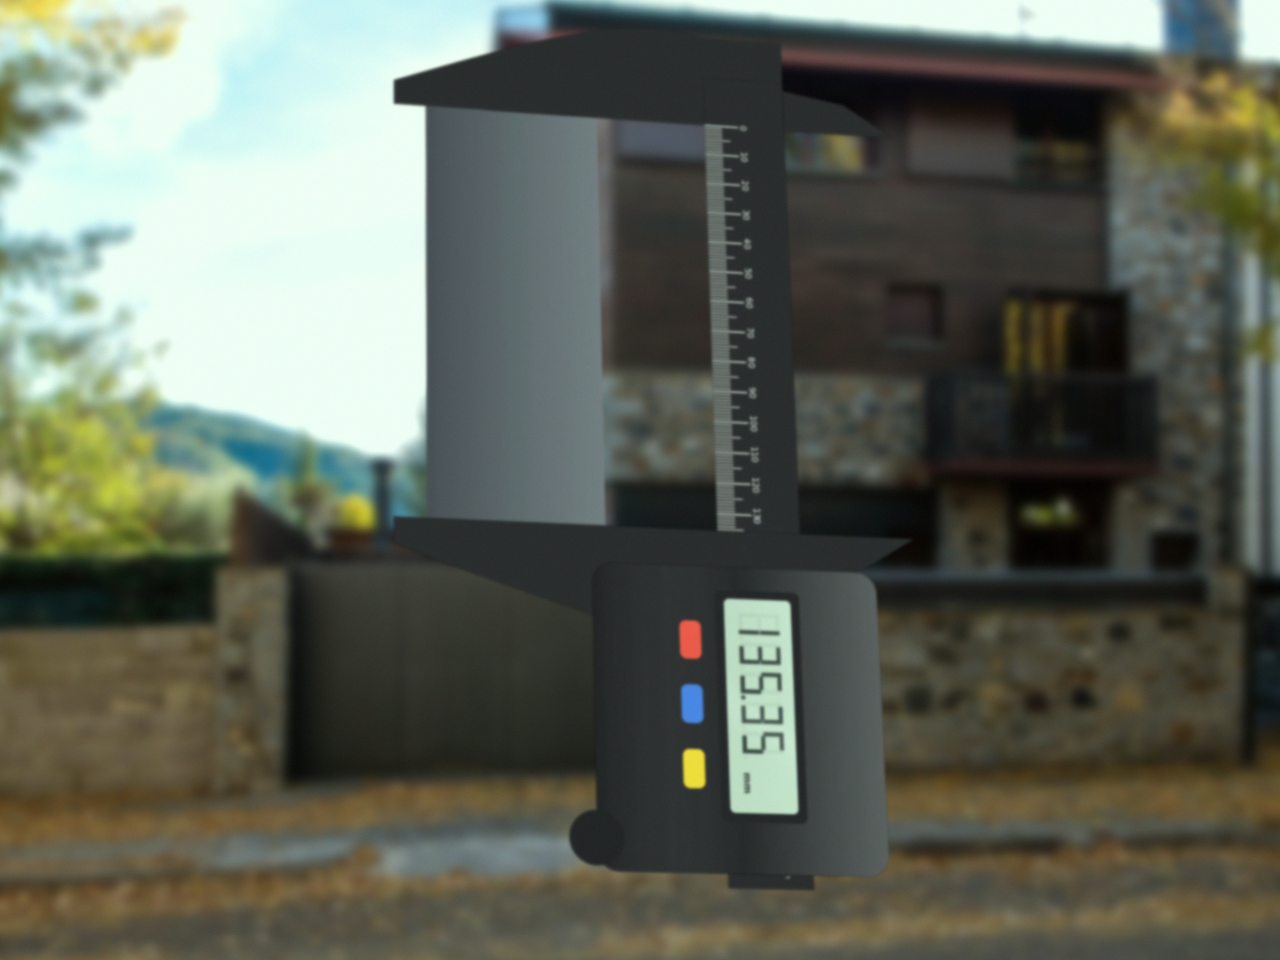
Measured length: 135.35 mm
